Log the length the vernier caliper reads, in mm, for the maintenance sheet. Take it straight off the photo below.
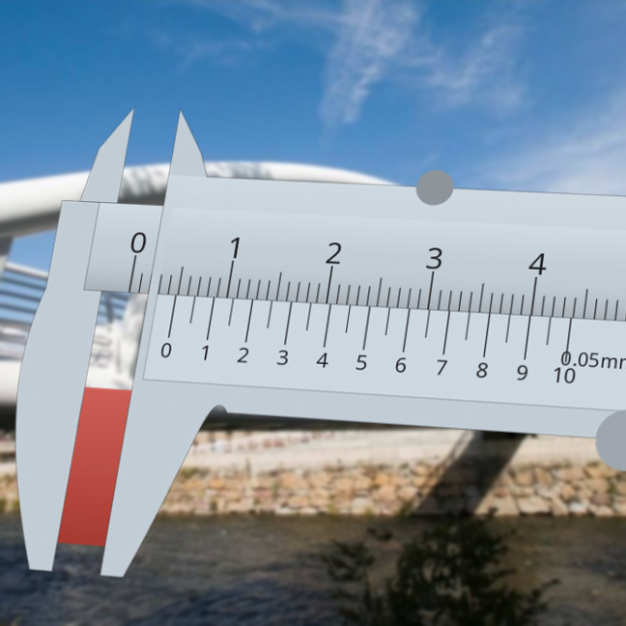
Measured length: 4.8 mm
